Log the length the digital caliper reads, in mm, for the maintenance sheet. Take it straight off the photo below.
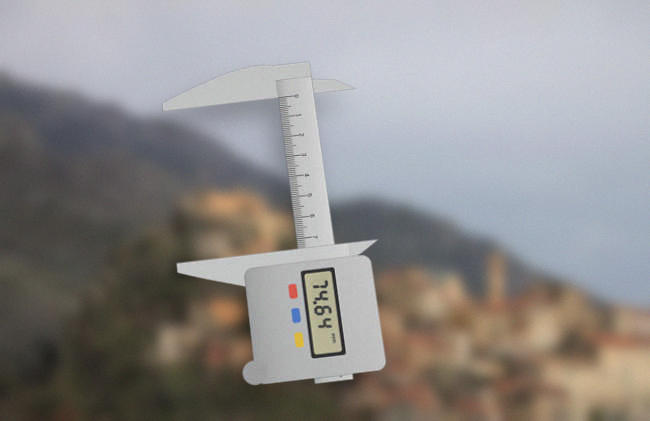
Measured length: 74.64 mm
